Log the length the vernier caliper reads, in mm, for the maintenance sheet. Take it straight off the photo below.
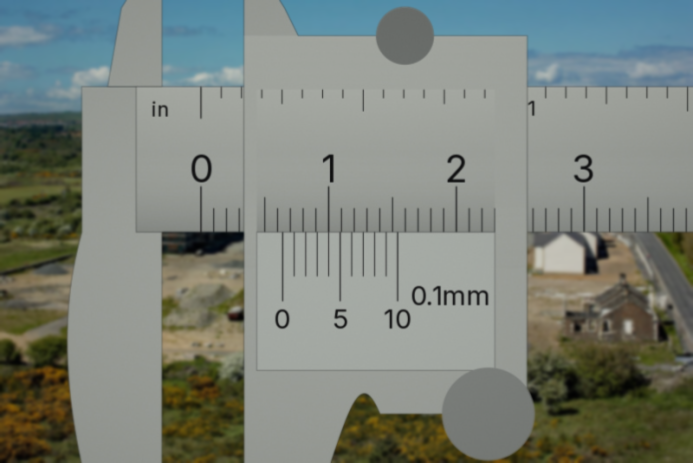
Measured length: 6.4 mm
